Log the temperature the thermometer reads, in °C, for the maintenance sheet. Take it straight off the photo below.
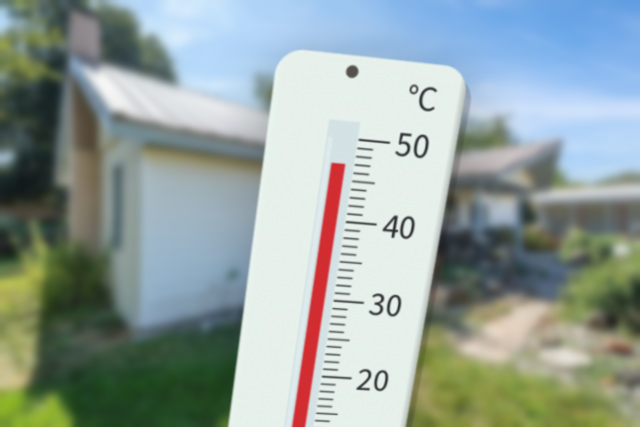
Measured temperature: 47 °C
